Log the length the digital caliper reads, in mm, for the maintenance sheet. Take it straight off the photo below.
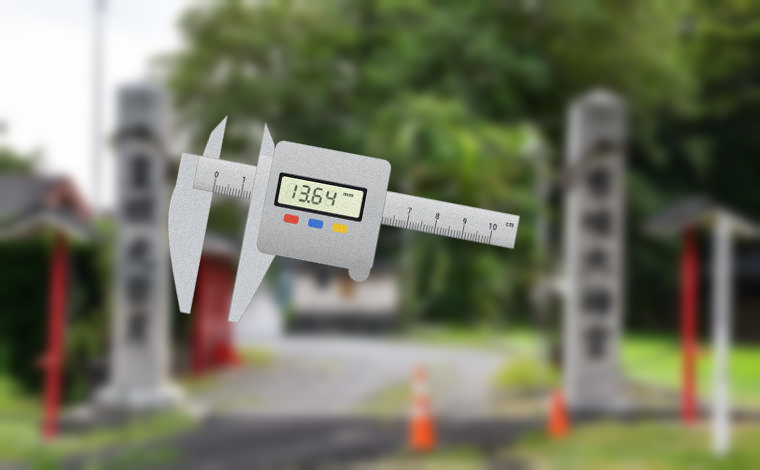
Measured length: 13.64 mm
